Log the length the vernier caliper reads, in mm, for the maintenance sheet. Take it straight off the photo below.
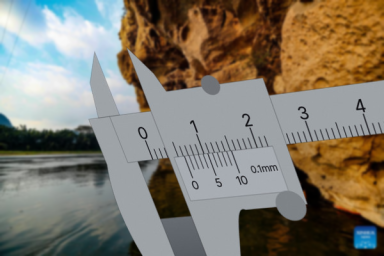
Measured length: 6.2 mm
